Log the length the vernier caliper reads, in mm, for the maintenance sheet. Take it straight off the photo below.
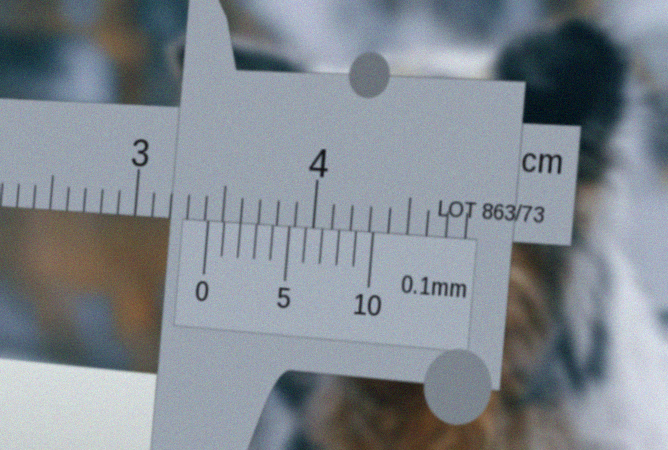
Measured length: 34.2 mm
